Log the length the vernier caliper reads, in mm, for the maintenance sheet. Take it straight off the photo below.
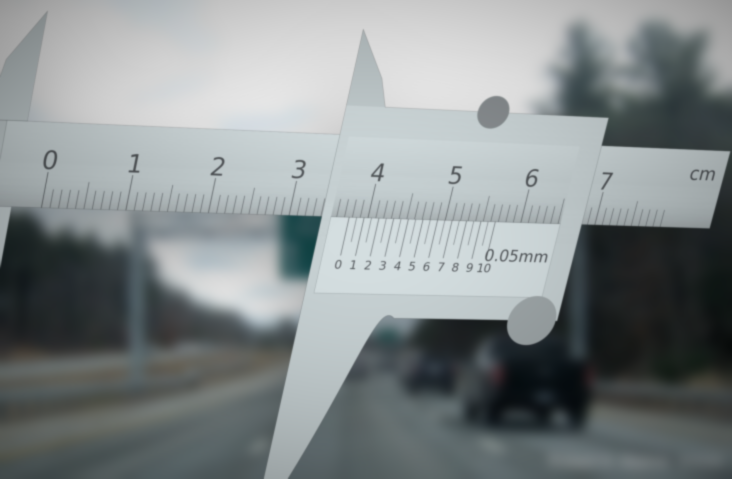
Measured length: 37.6 mm
